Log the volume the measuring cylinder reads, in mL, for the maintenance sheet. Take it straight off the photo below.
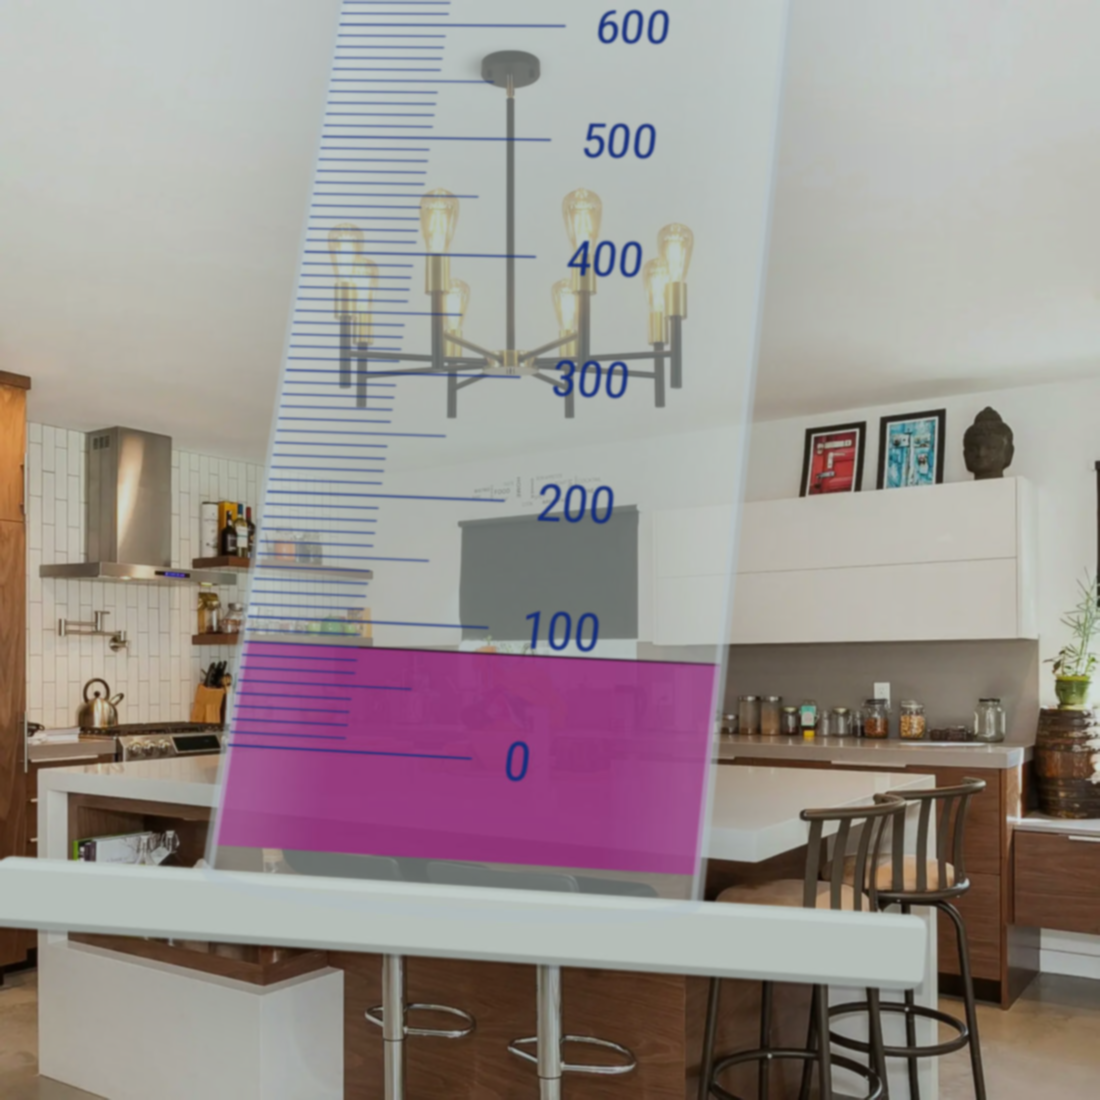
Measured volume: 80 mL
